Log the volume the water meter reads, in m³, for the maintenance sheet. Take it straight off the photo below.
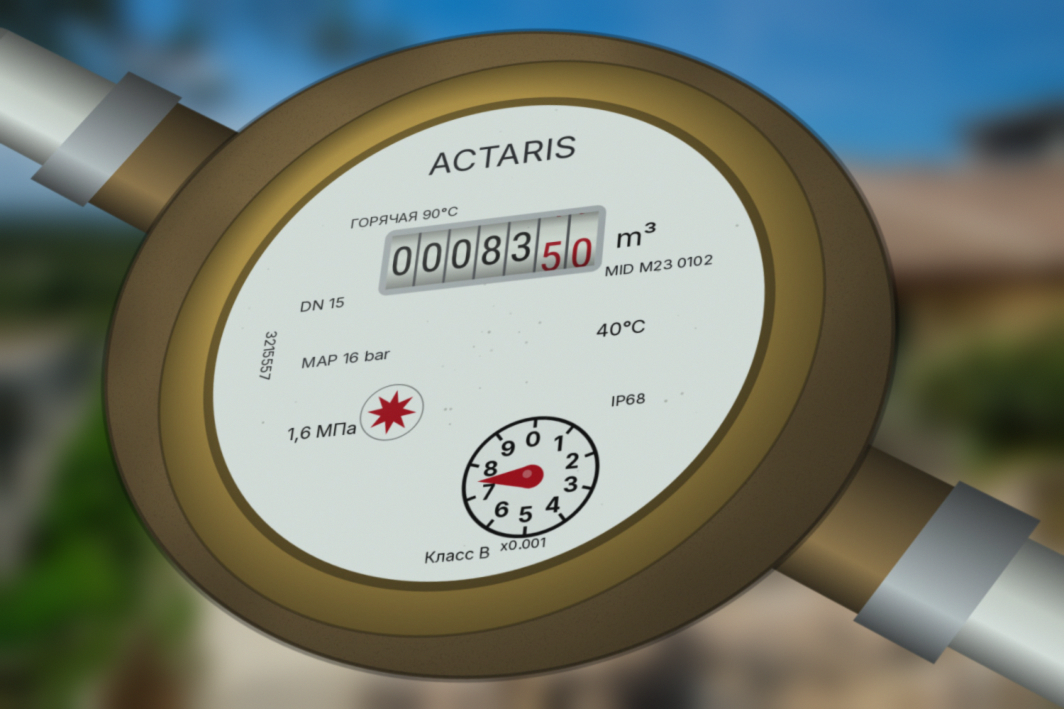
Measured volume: 83.497 m³
